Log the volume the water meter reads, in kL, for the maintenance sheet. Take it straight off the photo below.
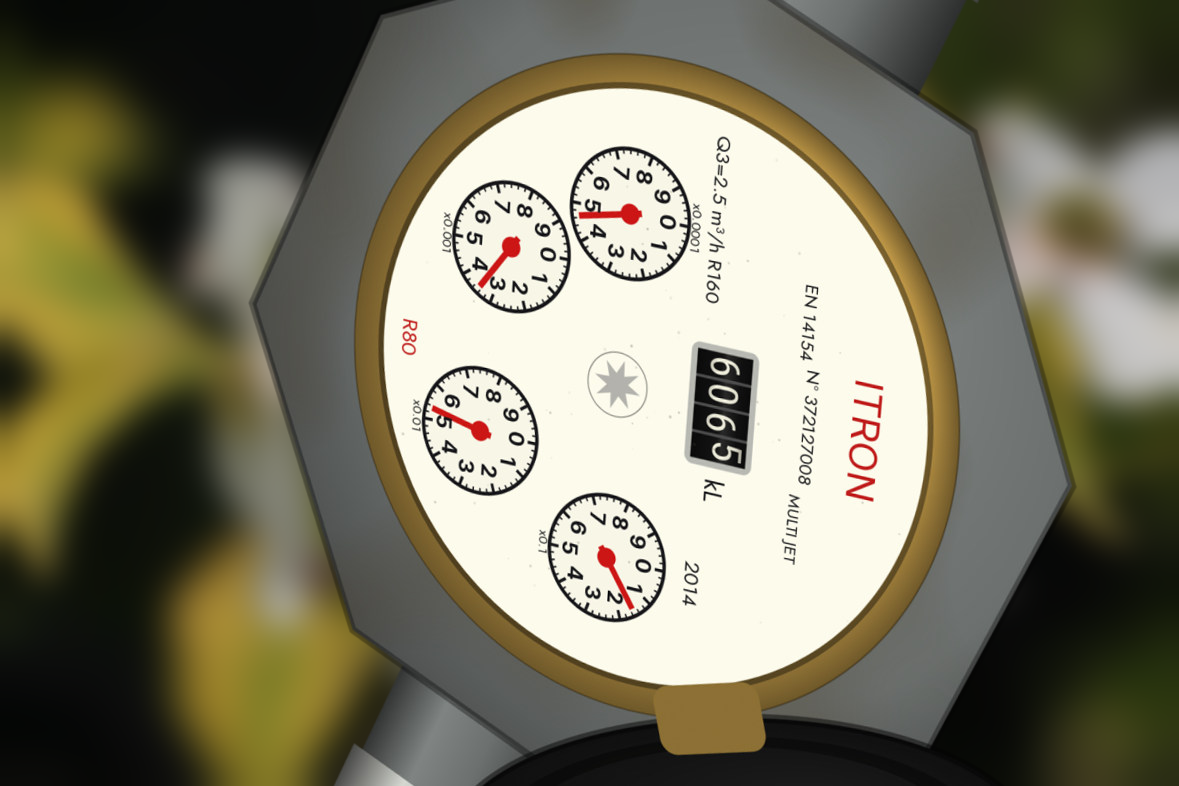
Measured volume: 6065.1534 kL
